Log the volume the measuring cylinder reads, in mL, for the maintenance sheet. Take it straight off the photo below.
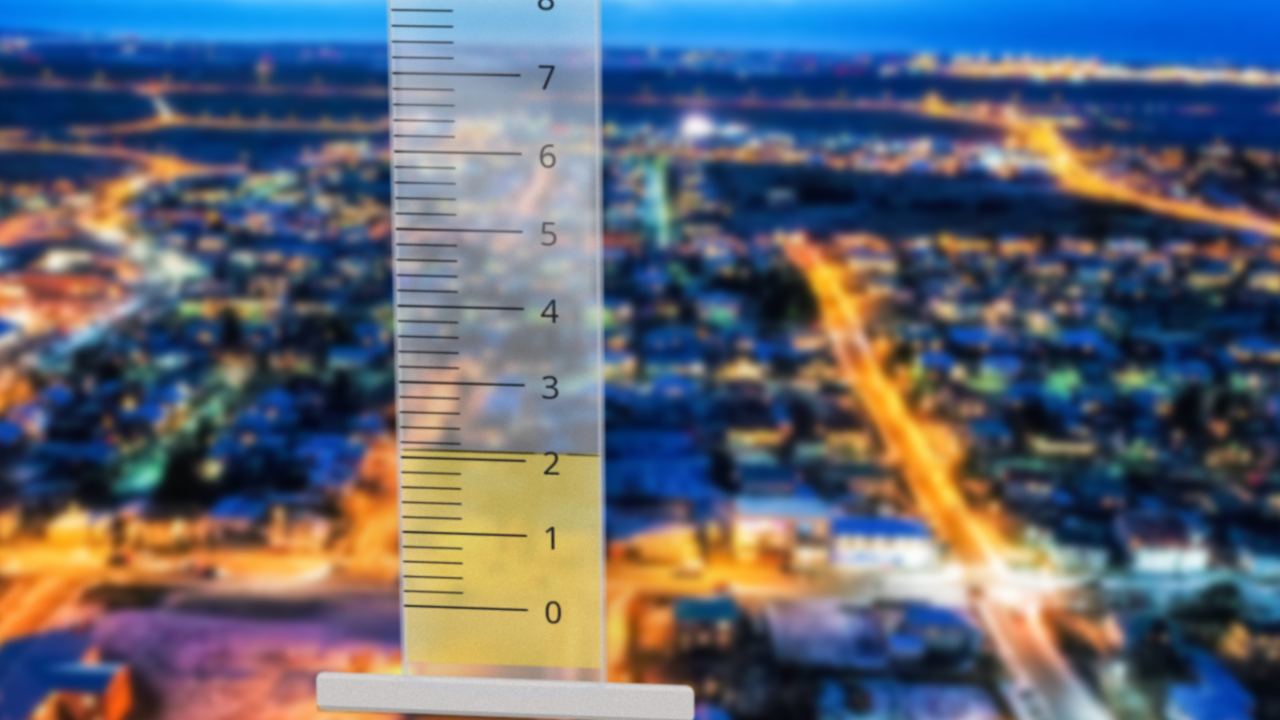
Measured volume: 2.1 mL
